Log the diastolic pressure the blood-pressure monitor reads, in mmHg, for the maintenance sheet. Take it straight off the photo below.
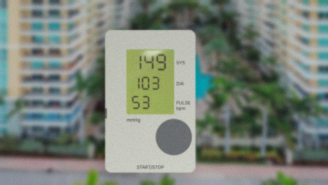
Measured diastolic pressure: 103 mmHg
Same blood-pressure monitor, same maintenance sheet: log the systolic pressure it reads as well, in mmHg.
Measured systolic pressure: 149 mmHg
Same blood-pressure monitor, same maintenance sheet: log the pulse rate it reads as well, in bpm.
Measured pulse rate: 53 bpm
